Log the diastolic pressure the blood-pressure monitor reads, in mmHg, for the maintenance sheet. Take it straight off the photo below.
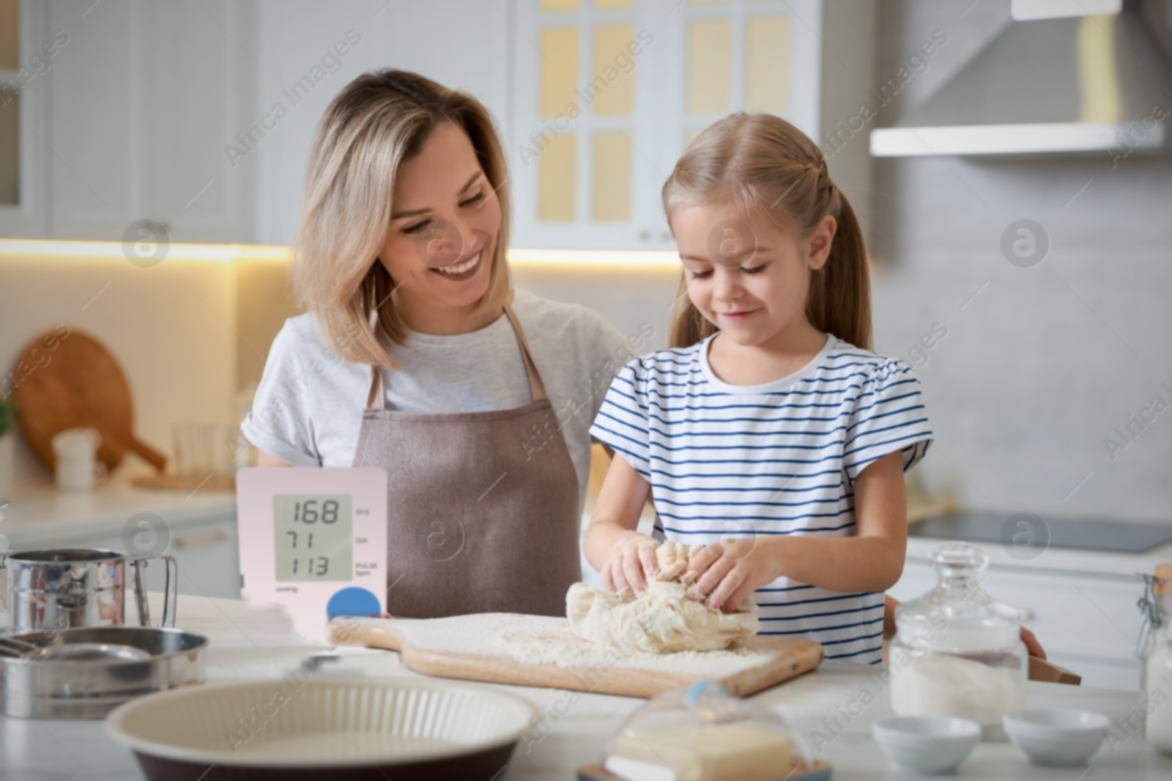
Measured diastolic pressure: 71 mmHg
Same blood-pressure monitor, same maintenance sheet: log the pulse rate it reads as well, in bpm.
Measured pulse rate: 113 bpm
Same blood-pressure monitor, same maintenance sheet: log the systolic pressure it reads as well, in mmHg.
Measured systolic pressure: 168 mmHg
